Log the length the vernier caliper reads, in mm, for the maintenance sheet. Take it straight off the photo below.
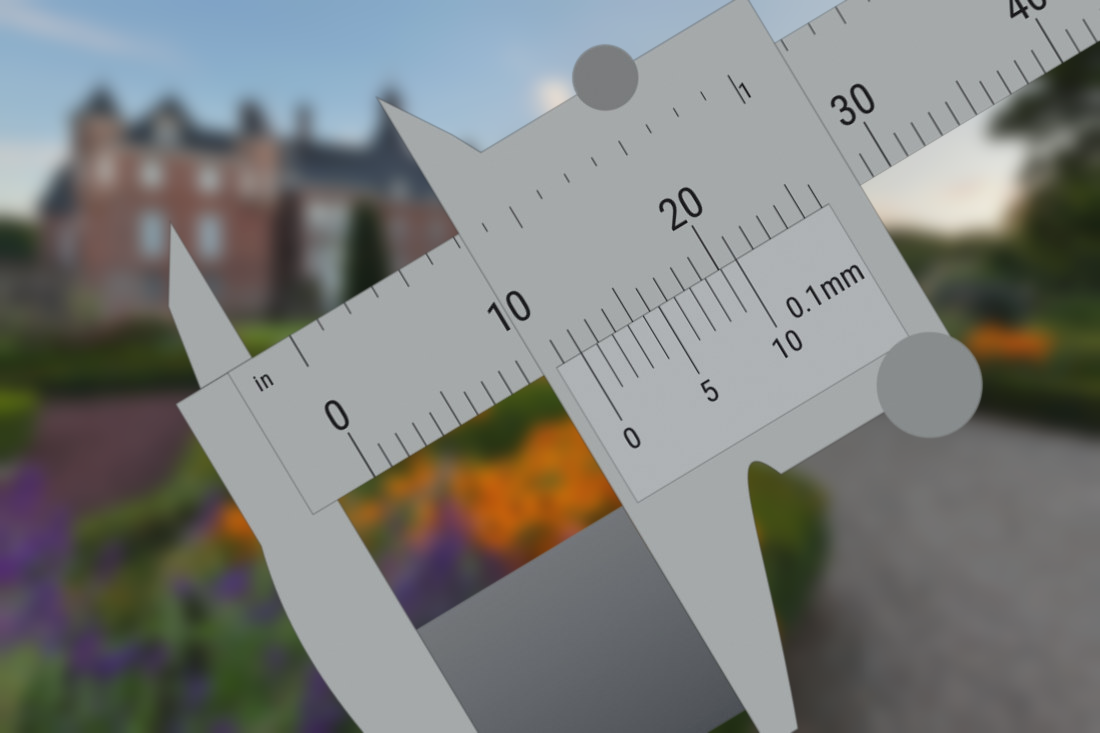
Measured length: 12.0 mm
